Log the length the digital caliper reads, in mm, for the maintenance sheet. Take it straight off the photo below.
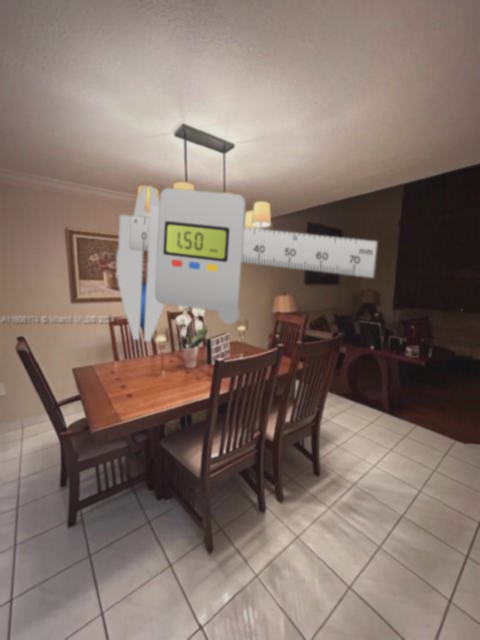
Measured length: 1.50 mm
